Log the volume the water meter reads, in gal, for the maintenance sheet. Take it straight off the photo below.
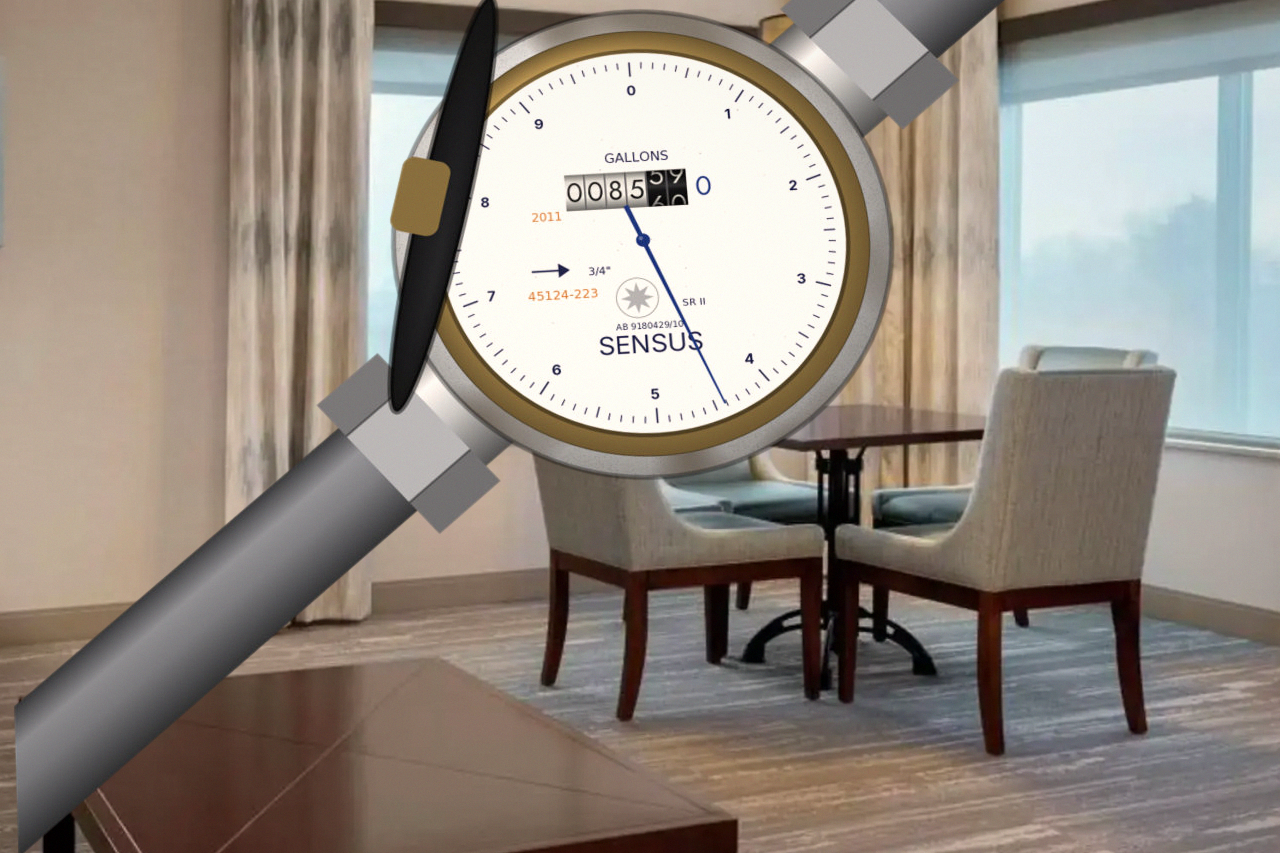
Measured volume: 85594.4 gal
